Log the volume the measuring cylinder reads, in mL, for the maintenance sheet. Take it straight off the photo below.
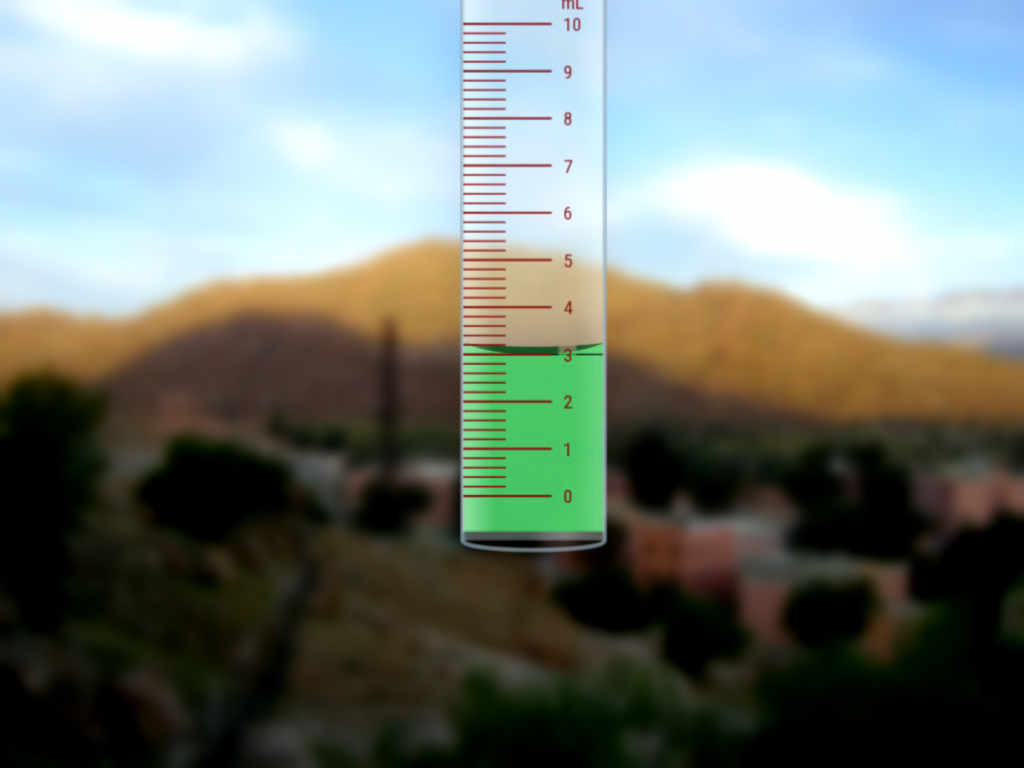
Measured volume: 3 mL
